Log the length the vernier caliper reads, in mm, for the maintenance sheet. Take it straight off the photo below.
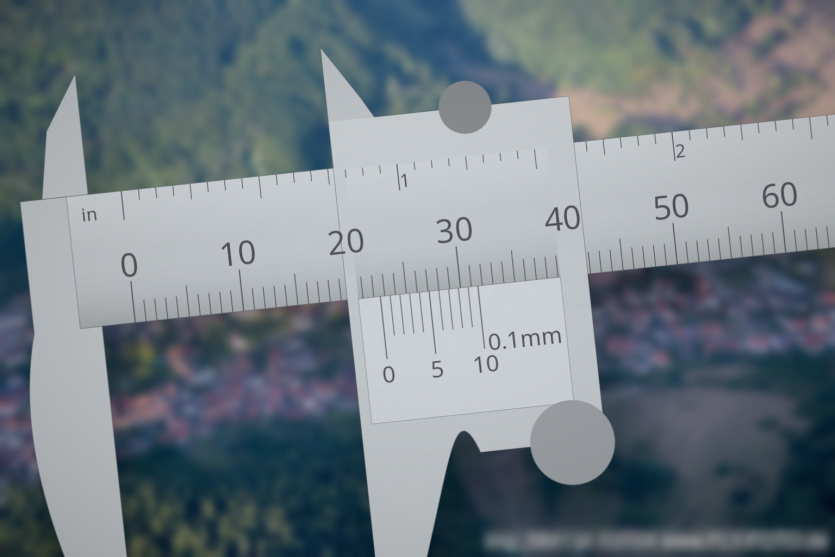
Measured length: 22.6 mm
